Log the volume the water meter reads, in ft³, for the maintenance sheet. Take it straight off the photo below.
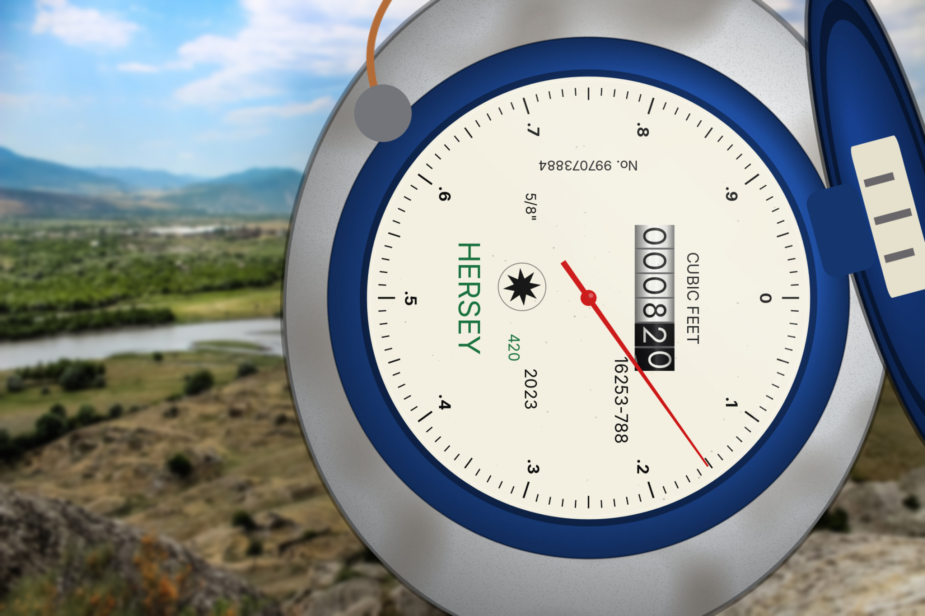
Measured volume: 820.15 ft³
